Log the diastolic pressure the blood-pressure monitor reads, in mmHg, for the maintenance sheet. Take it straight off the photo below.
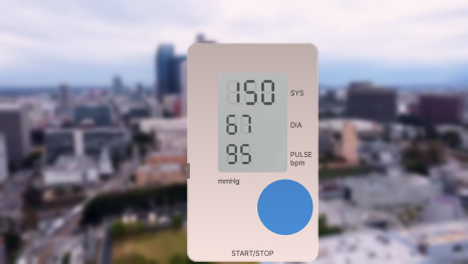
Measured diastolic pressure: 67 mmHg
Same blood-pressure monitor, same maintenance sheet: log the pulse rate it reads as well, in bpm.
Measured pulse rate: 95 bpm
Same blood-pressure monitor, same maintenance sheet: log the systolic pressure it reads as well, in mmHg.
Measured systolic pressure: 150 mmHg
